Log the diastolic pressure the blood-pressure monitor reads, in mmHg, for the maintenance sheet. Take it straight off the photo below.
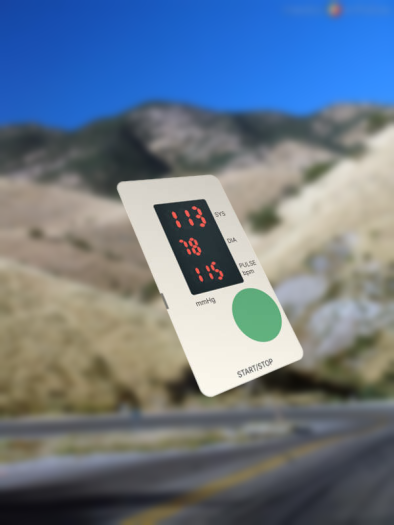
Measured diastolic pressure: 78 mmHg
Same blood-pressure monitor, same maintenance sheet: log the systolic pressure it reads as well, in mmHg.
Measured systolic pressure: 113 mmHg
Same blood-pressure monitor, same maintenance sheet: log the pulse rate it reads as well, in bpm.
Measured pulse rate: 115 bpm
